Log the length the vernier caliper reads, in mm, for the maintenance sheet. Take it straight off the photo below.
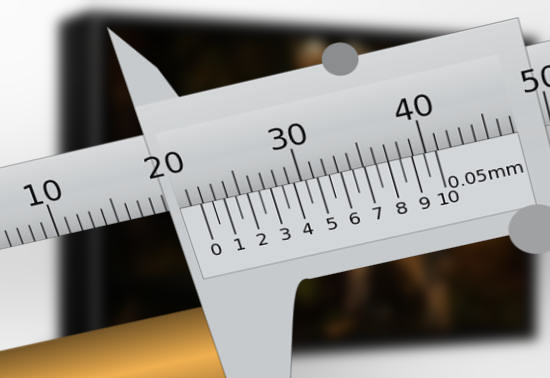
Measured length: 21.8 mm
